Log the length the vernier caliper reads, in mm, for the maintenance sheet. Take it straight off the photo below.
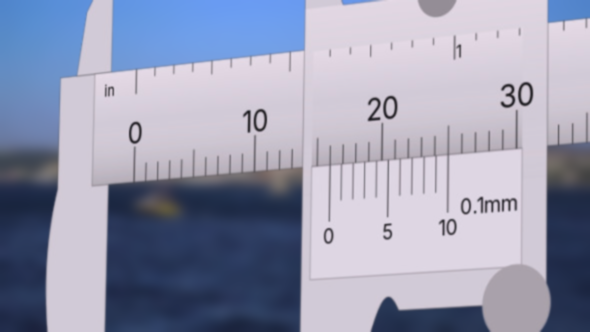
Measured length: 16.0 mm
